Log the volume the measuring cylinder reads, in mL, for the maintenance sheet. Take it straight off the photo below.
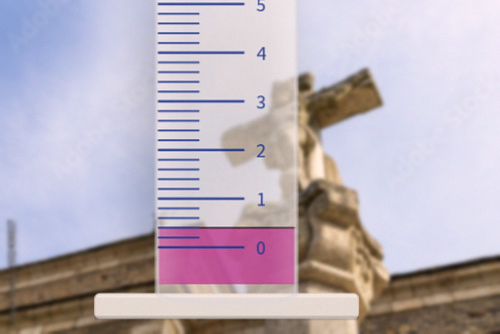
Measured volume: 0.4 mL
